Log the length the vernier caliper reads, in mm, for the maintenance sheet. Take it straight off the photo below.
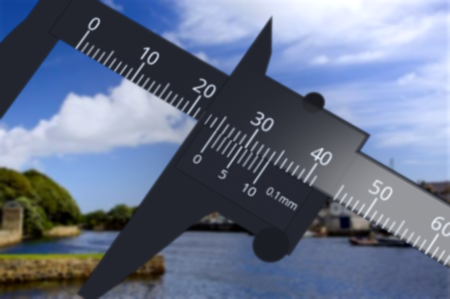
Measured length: 25.0 mm
